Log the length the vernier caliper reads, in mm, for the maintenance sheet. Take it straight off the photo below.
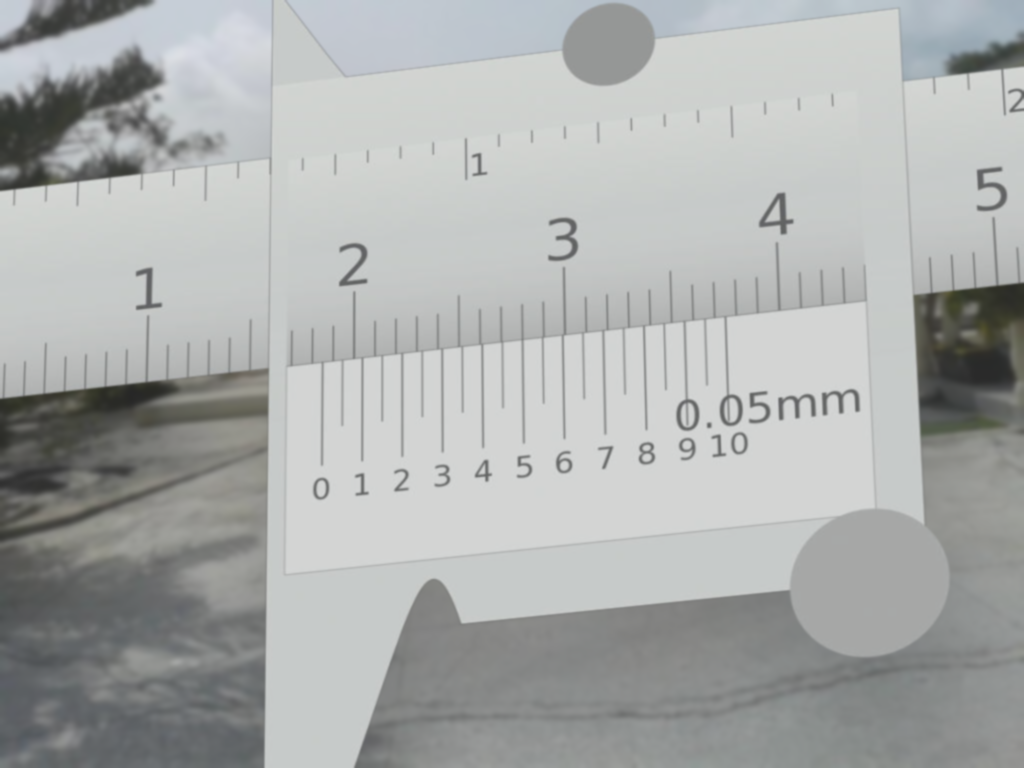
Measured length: 18.5 mm
